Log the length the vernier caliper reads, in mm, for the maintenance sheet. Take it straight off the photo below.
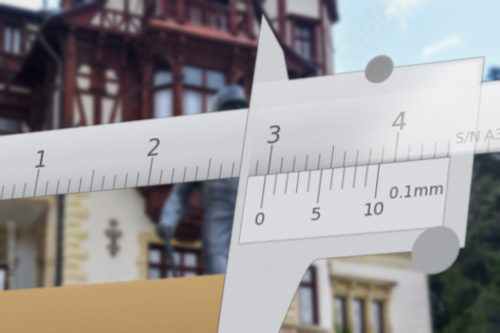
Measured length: 29.8 mm
